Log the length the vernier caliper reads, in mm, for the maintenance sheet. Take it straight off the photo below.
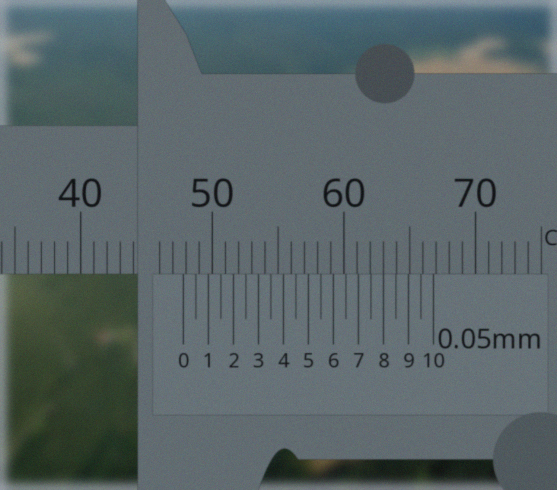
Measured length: 47.8 mm
